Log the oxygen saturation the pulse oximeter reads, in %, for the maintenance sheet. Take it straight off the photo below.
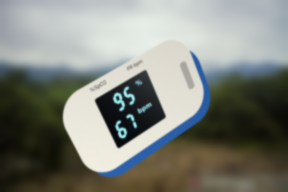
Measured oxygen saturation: 95 %
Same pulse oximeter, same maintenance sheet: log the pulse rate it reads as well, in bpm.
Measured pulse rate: 67 bpm
